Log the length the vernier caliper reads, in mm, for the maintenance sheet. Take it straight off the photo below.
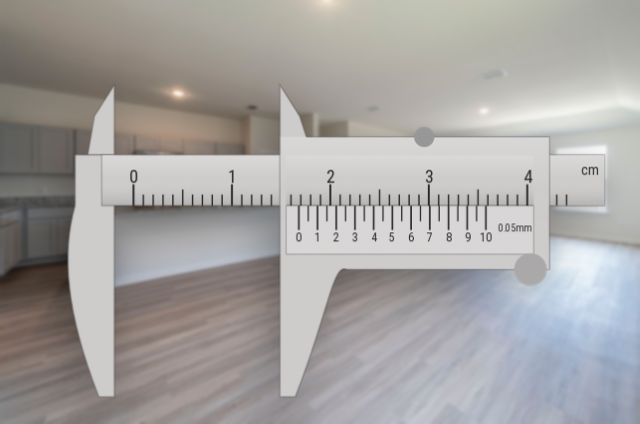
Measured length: 16.8 mm
